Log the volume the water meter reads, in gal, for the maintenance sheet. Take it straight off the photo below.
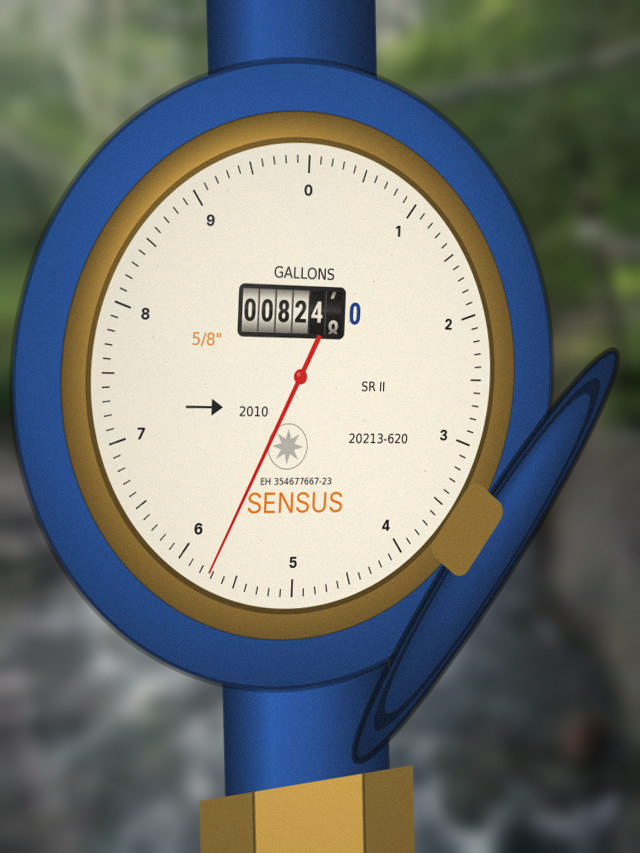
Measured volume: 82475.7 gal
